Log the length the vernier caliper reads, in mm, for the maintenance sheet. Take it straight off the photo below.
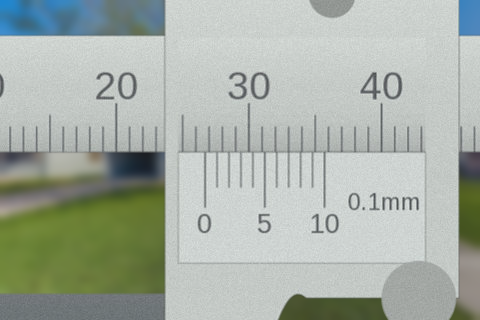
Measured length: 26.7 mm
